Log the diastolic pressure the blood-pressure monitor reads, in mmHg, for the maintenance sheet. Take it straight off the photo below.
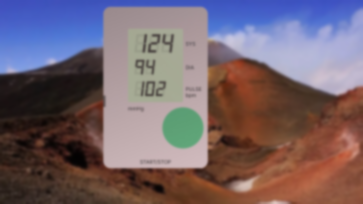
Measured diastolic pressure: 94 mmHg
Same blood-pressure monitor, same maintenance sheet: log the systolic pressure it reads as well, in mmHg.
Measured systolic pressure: 124 mmHg
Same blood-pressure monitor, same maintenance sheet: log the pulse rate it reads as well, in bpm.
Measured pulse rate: 102 bpm
